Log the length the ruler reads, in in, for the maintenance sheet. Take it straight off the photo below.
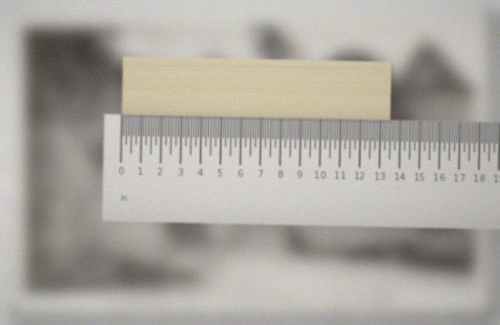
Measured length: 13.5 in
